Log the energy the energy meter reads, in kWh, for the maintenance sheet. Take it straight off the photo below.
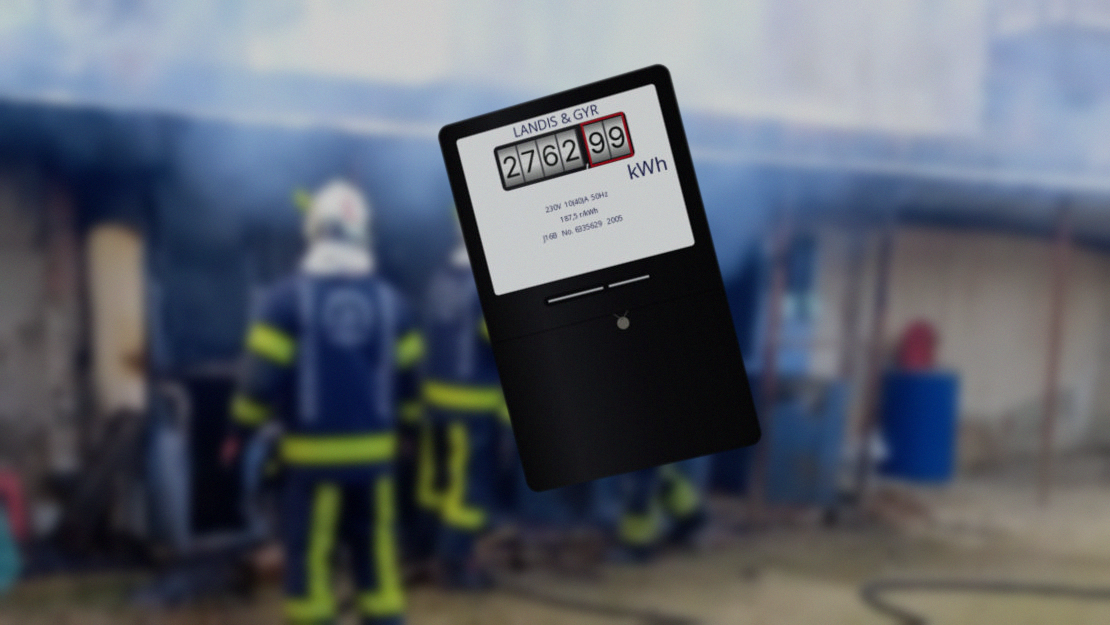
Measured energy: 2762.99 kWh
